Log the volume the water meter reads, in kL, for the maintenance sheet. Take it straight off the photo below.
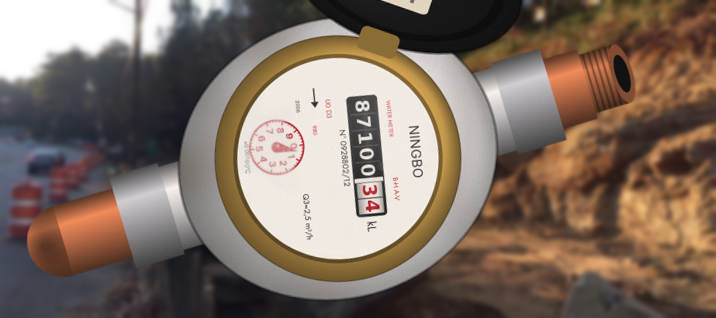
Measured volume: 87100.340 kL
